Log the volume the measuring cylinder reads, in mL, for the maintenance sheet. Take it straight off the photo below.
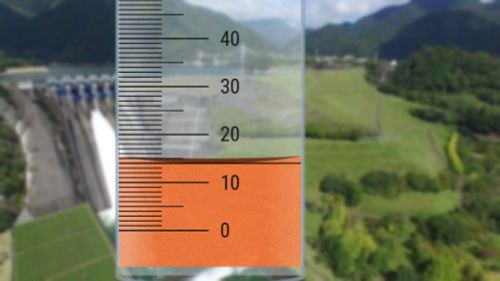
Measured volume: 14 mL
